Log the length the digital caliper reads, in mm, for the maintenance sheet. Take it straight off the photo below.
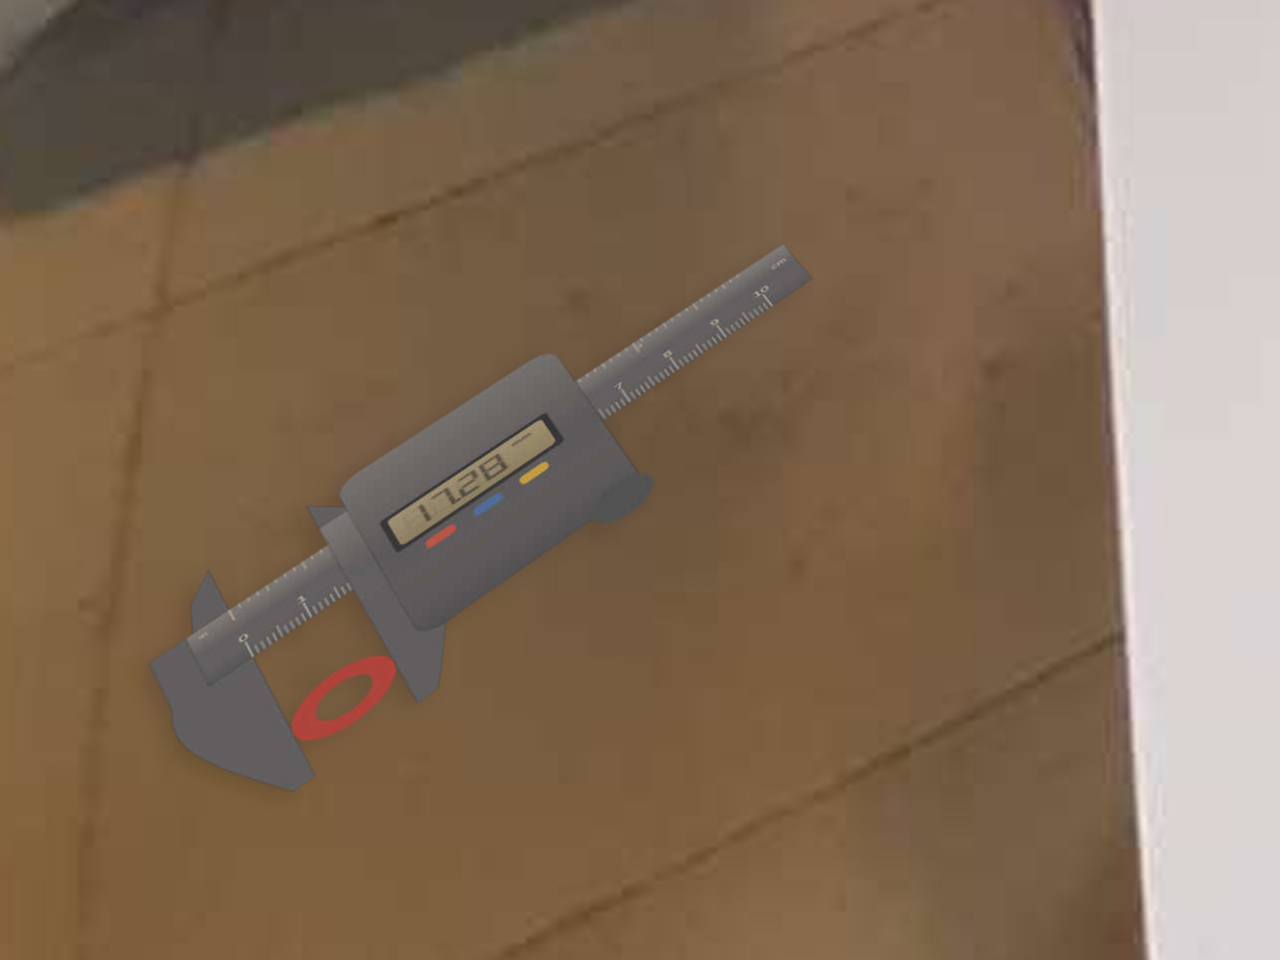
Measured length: 17.28 mm
